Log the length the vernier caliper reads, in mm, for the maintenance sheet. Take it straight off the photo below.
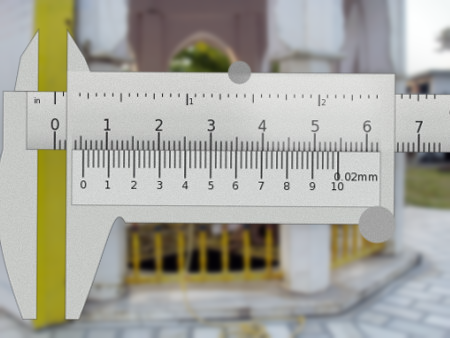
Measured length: 5.5 mm
